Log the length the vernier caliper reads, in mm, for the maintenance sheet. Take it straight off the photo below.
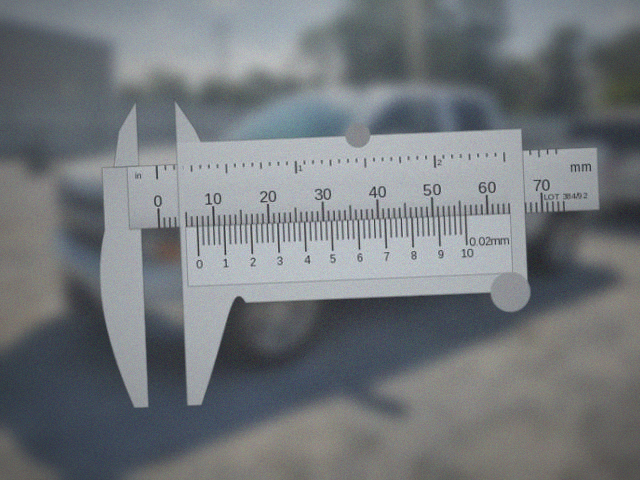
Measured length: 7.0 mm
